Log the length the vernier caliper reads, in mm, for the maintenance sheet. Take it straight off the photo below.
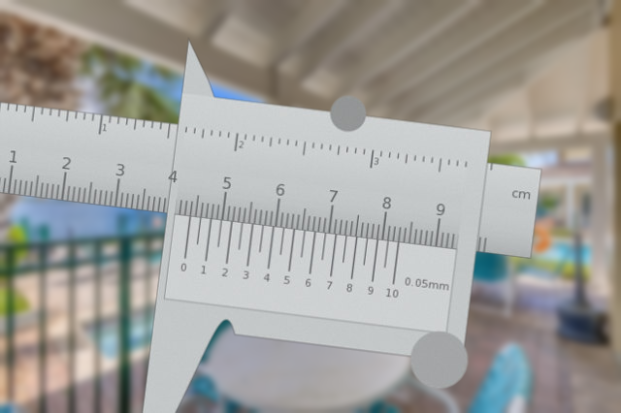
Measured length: 44.0 mm
